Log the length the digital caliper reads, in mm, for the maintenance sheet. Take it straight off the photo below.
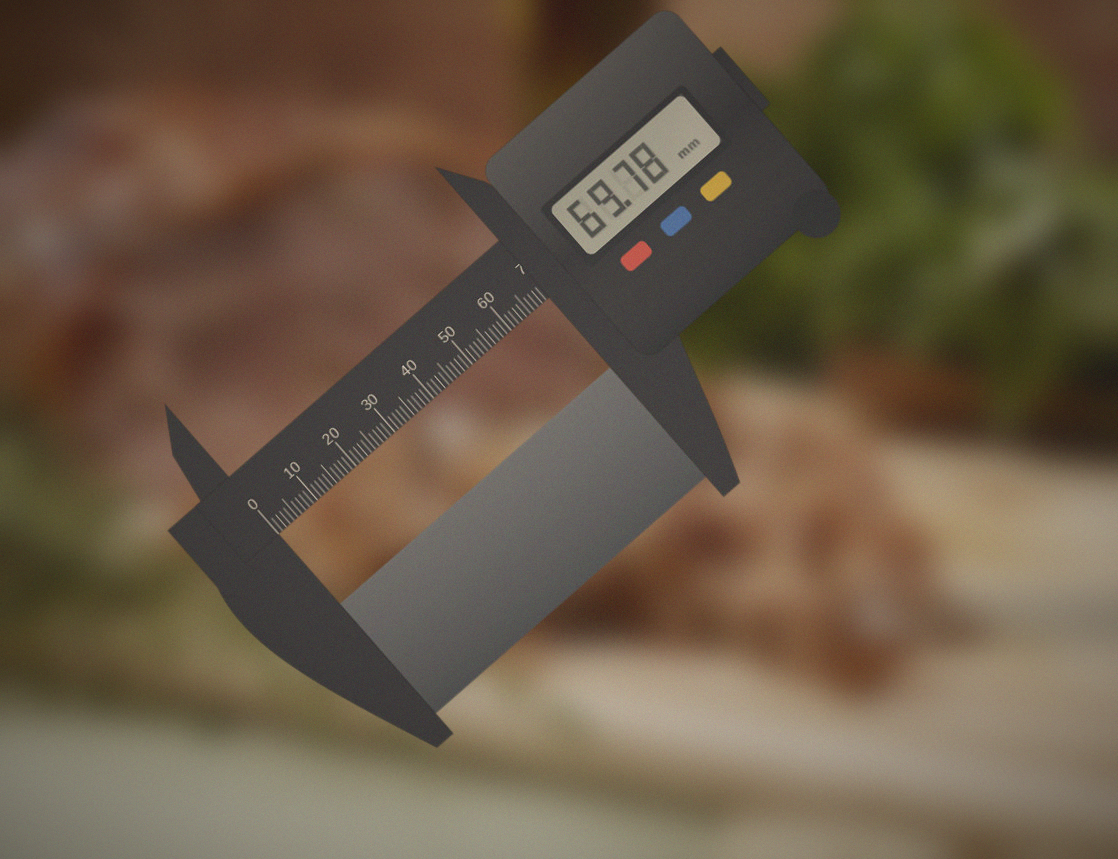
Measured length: 69.78 mm
